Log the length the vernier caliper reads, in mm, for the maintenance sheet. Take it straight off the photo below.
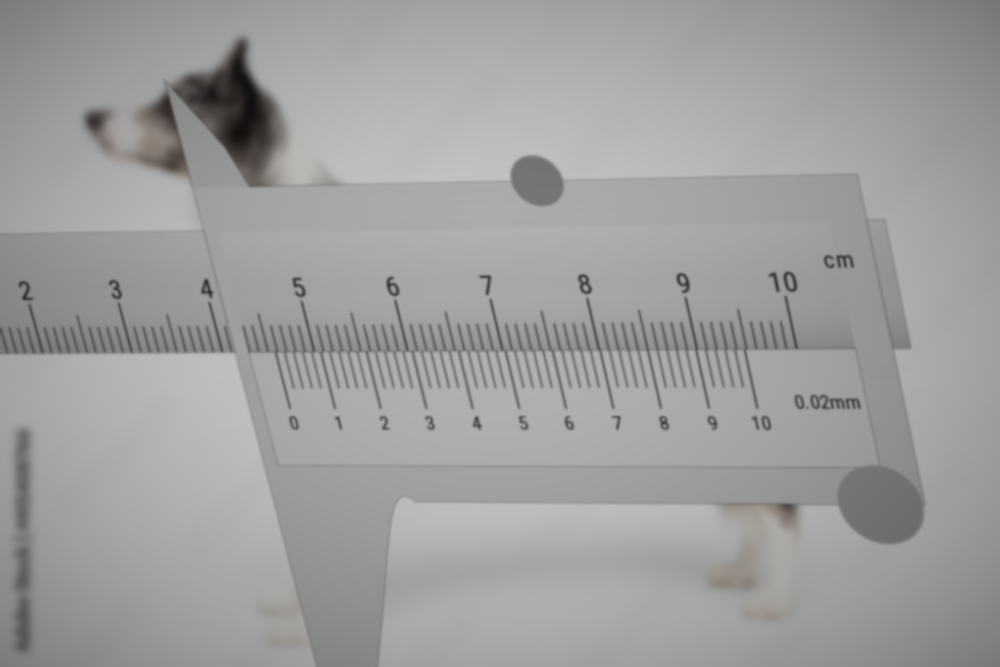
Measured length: 45.8 mm
